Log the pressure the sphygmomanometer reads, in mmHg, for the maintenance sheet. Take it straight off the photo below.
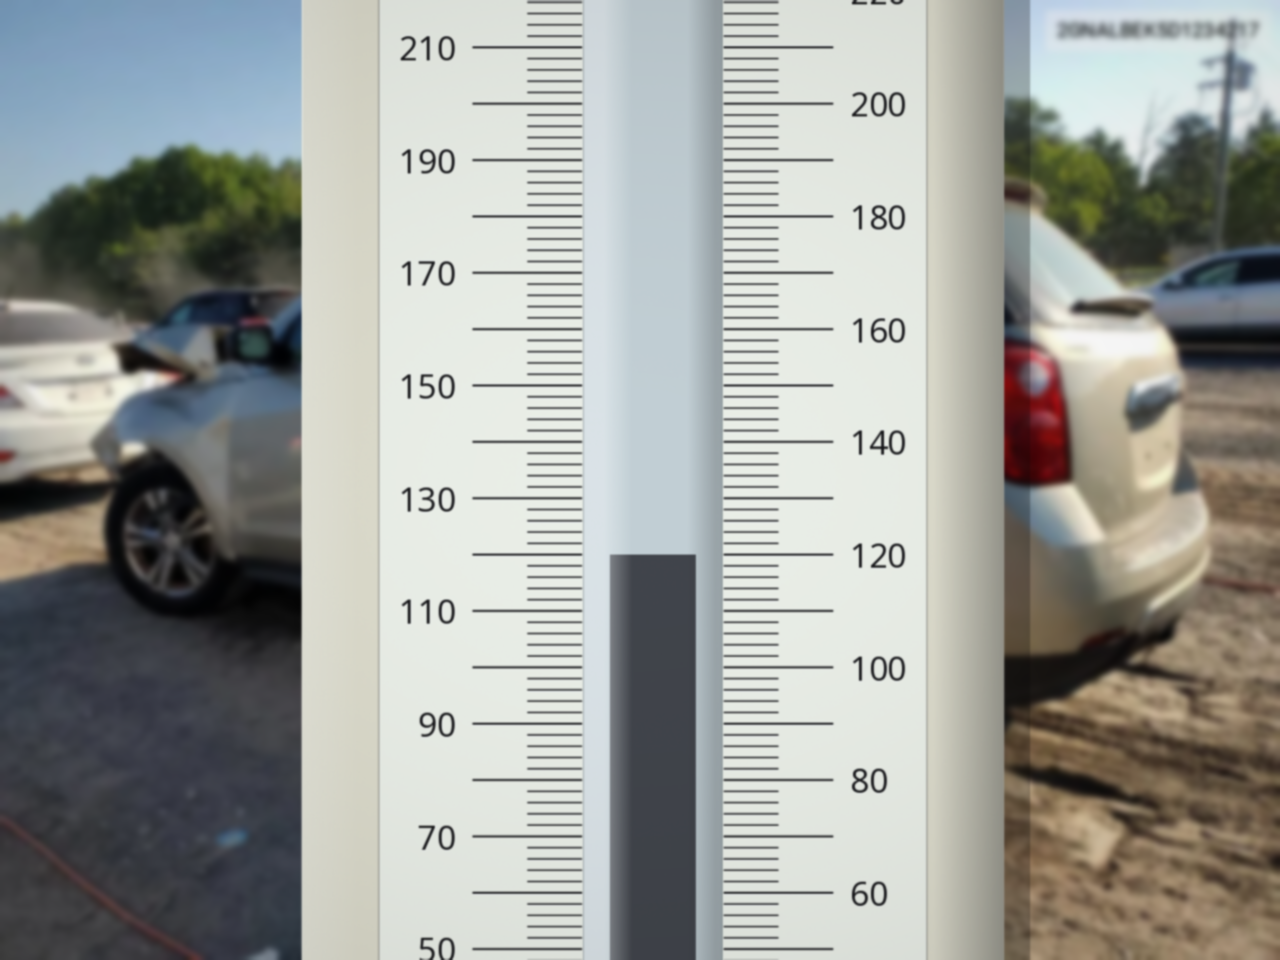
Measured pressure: 120 mmHg
